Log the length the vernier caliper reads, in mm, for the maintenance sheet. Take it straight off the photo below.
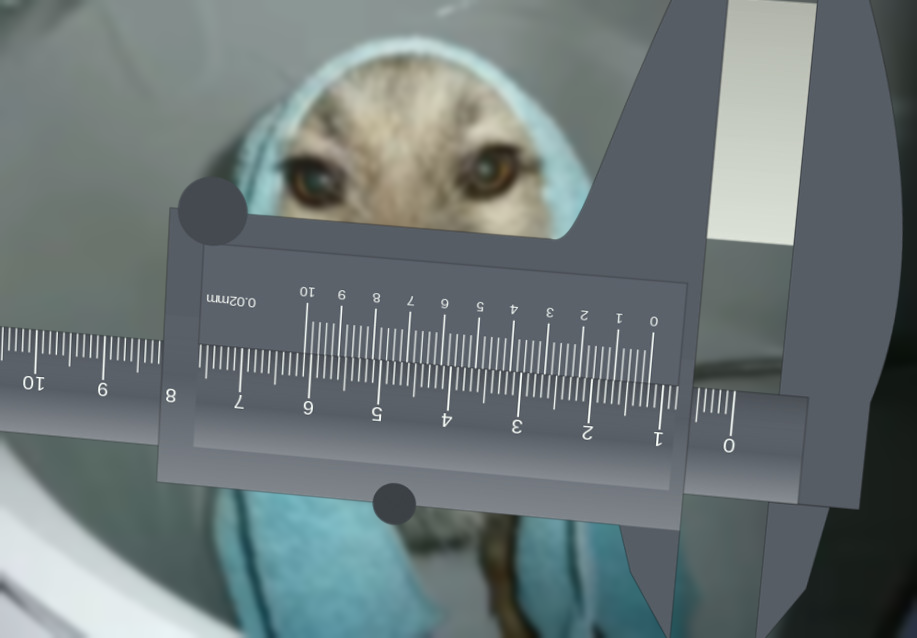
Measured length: 12.0 mm
